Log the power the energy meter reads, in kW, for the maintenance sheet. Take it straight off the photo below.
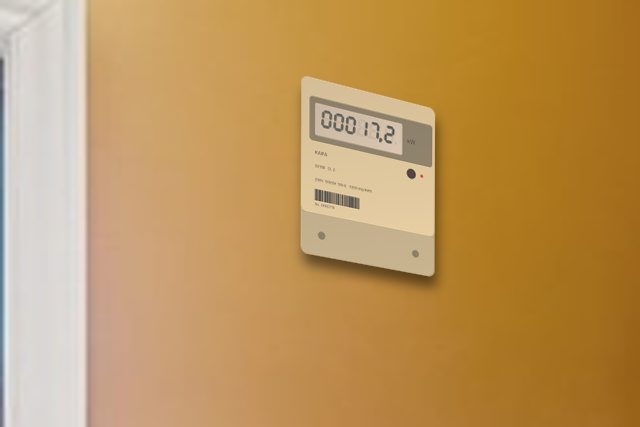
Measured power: 17.2 kW
